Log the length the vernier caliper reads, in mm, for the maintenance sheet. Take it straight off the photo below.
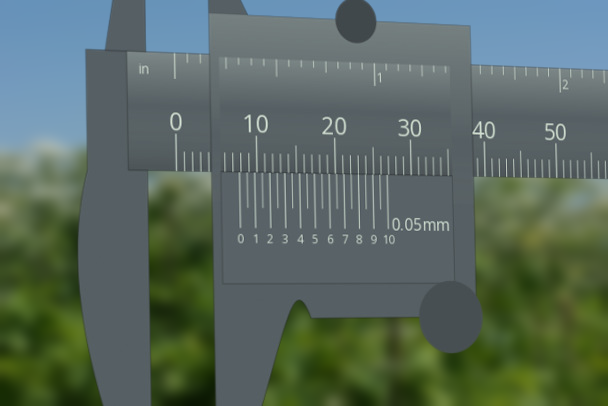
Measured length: 7.8 mm
